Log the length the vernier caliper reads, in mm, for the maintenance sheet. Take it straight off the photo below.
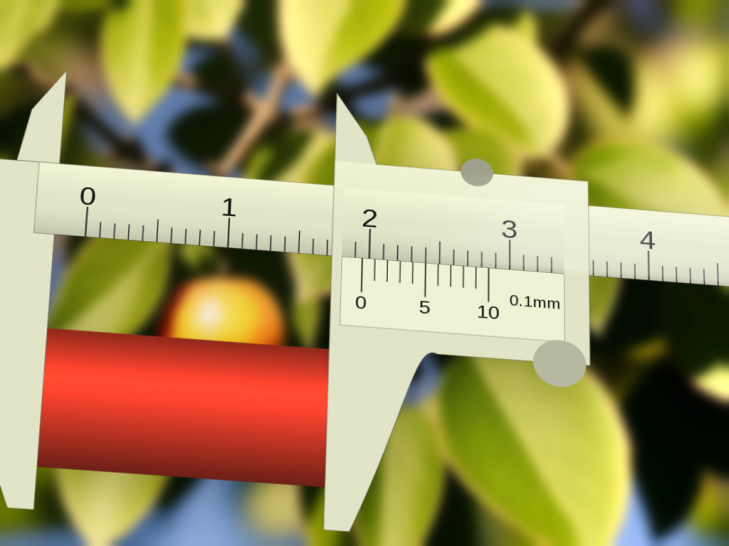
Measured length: 19.5 mm
